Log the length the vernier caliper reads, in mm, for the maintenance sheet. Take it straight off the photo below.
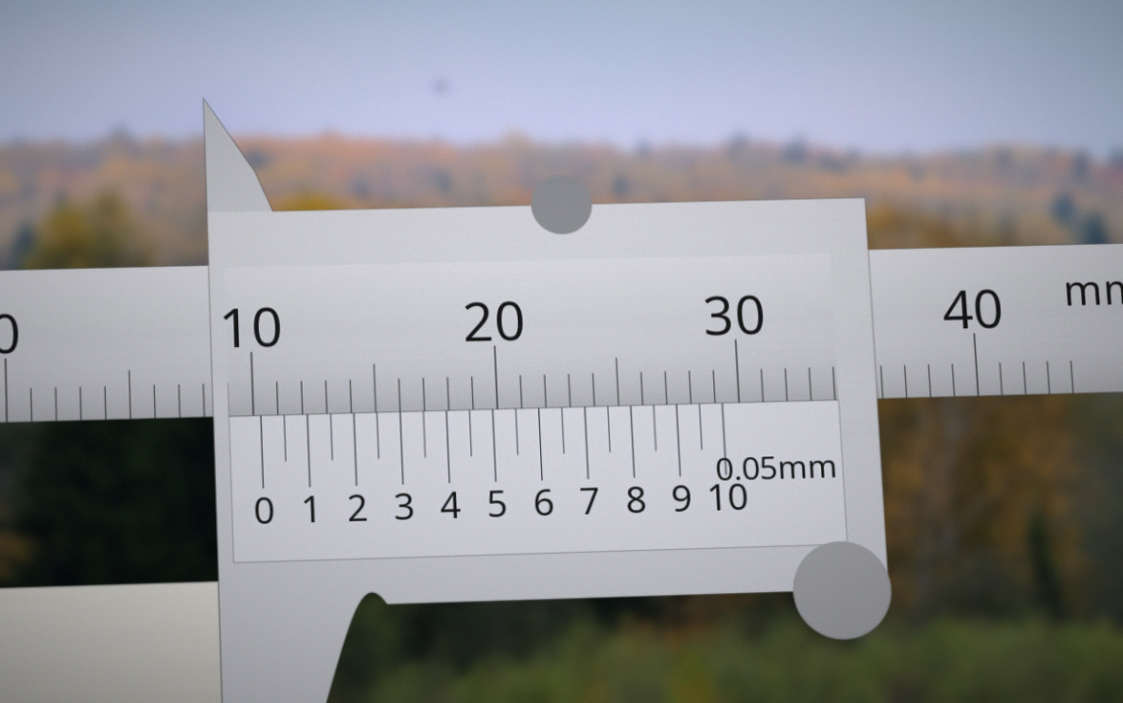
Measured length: 10.30 mm
